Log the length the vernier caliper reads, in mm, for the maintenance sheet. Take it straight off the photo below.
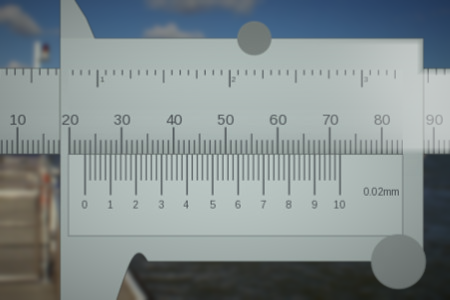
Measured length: 23.0 mm
